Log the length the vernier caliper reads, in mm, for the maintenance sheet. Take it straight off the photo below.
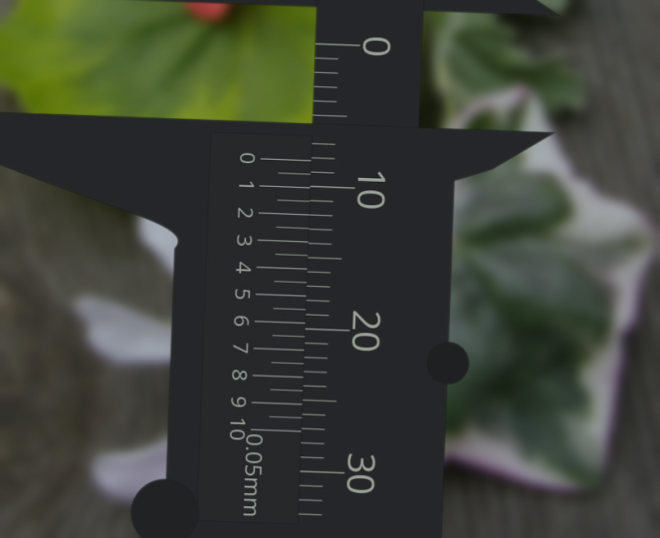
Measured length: 8.2 mm
